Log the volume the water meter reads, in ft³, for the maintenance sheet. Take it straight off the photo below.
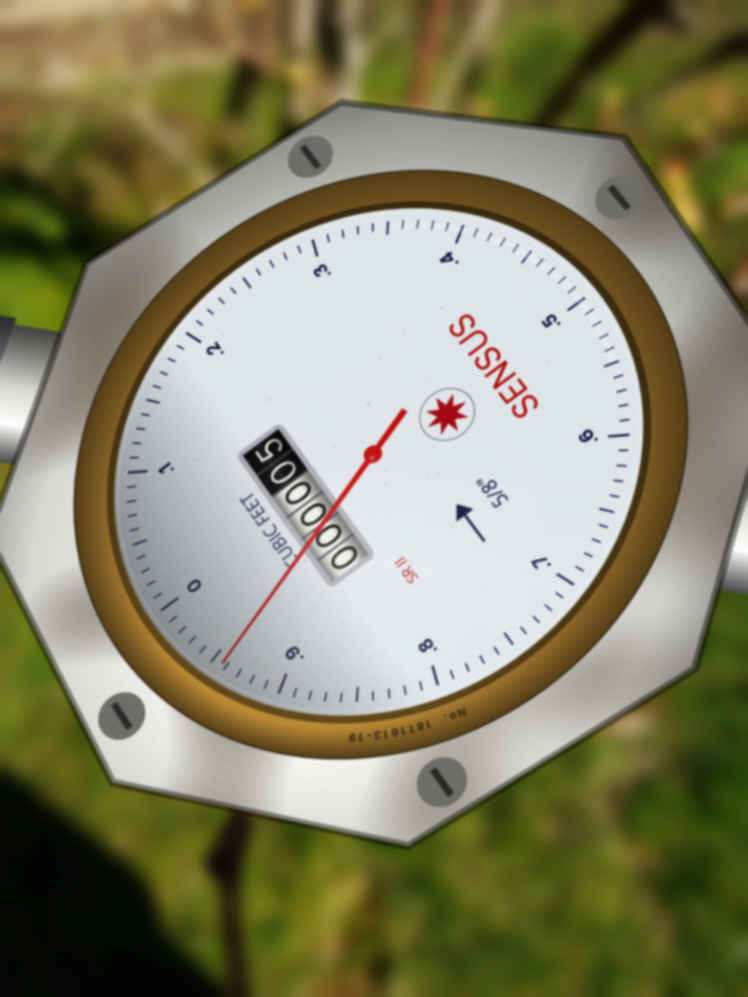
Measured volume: 4.94 ft³
